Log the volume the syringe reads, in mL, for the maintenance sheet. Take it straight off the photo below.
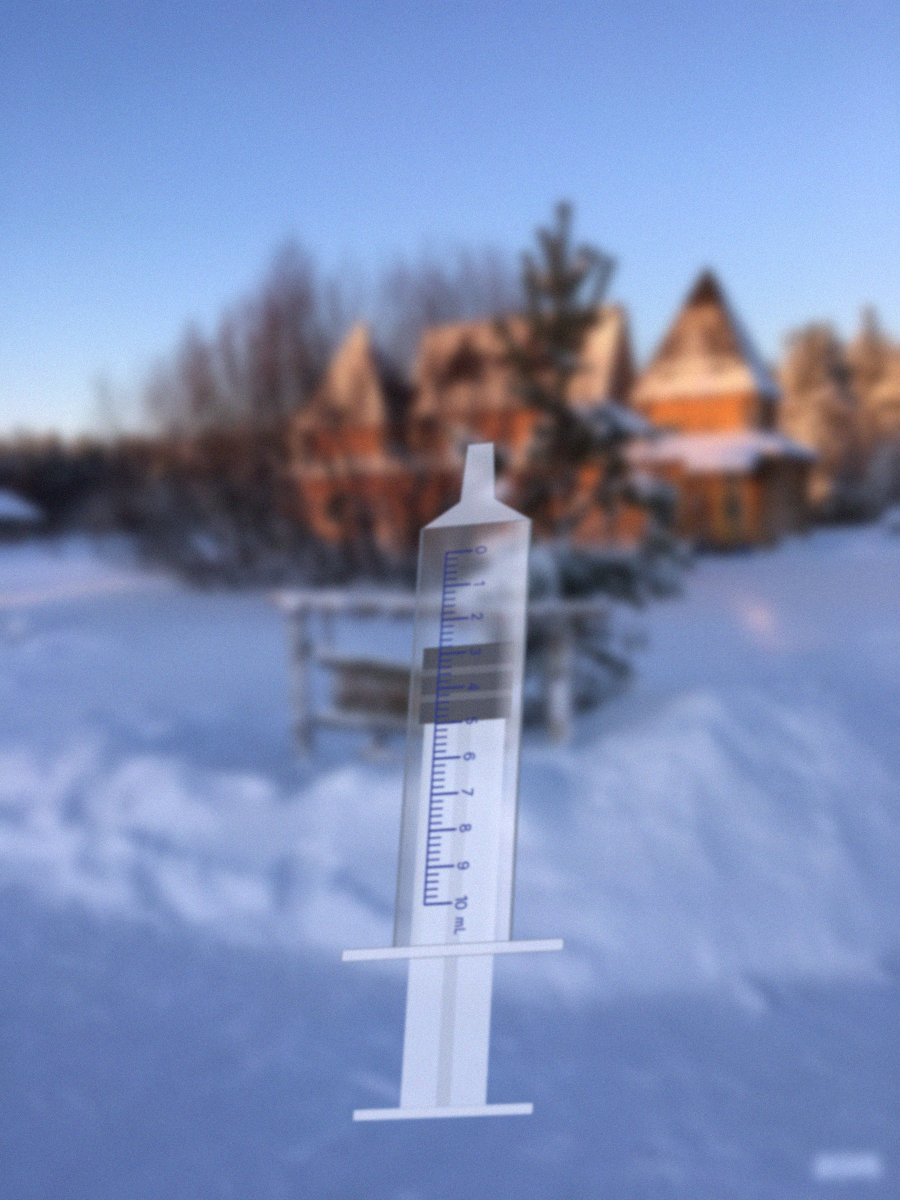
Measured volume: 2.8 mL
